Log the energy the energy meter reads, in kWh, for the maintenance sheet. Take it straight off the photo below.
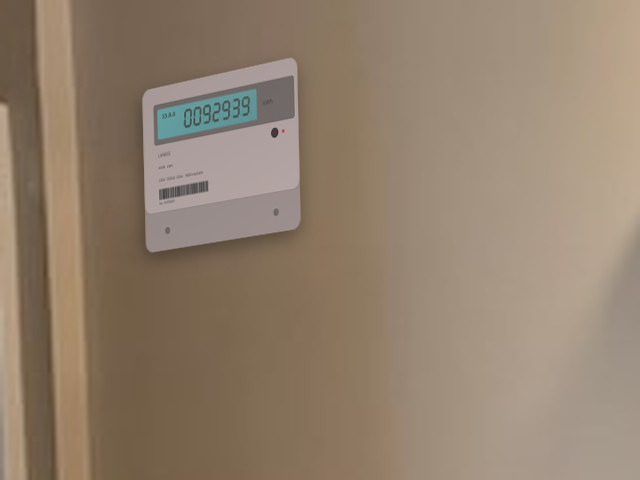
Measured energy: 92939 kWh
